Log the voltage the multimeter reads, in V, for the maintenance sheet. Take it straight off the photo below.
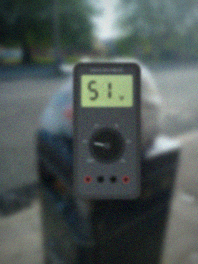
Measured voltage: 51 V
